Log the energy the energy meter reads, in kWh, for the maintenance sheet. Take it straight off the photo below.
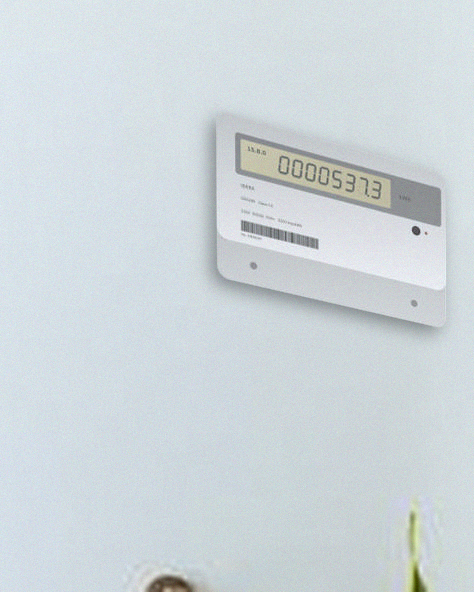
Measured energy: 537.3 kWh
